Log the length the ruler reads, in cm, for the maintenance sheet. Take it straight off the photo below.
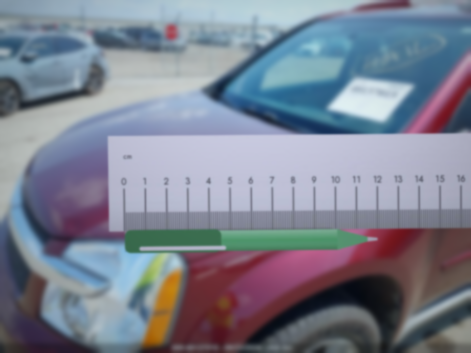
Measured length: 12 cm
